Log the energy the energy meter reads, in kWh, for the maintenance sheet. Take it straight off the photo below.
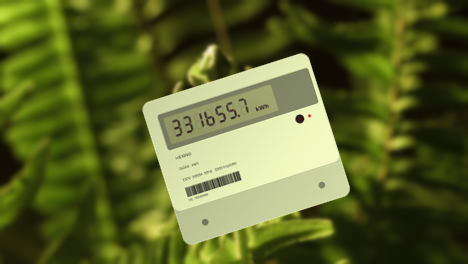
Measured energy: 331655.7 kWh
